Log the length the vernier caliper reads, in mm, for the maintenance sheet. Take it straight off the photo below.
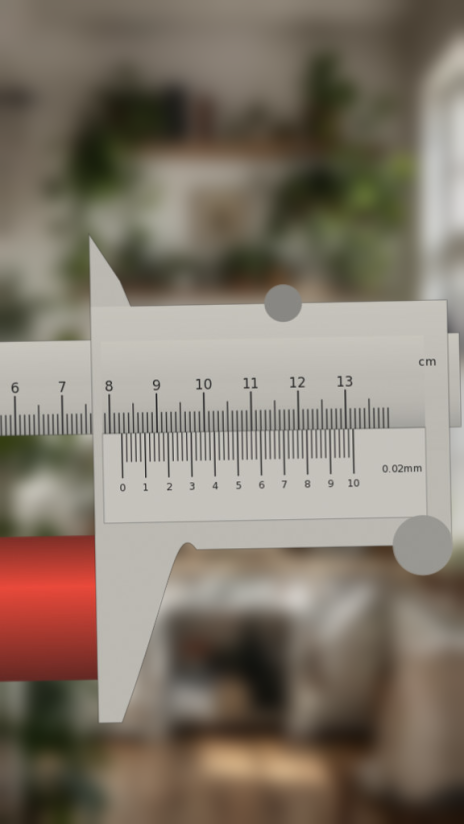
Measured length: 82.5 mm
